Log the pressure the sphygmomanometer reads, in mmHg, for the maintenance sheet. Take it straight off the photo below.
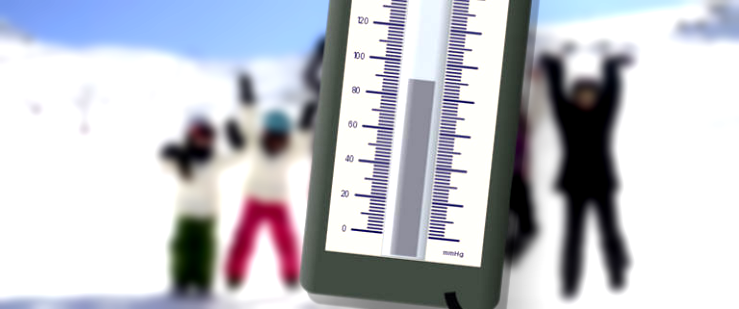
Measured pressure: 90 mmHg
